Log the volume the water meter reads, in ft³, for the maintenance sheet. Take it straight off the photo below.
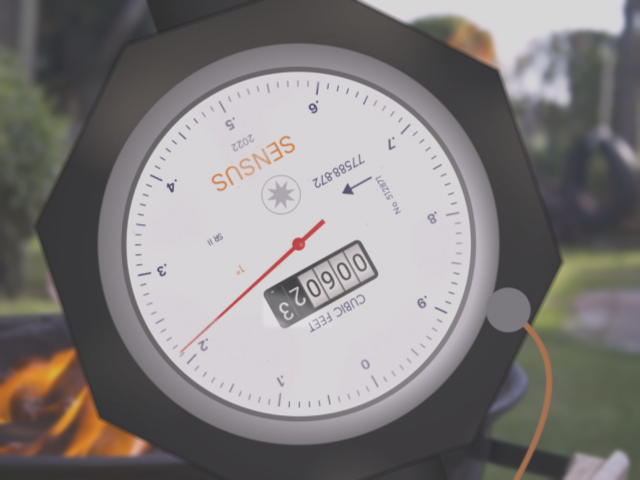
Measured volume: 6023.21 ft³
